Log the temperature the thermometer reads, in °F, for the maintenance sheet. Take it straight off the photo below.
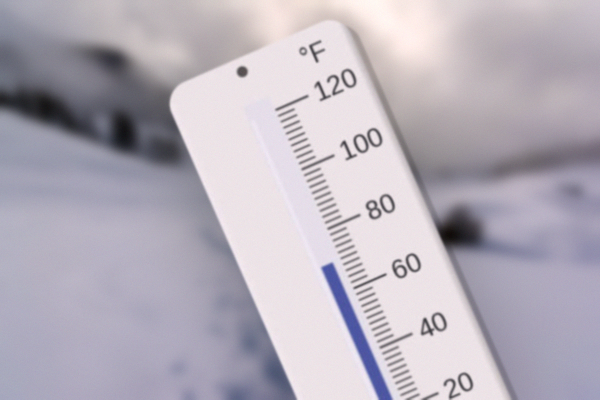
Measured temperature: 70 °F
